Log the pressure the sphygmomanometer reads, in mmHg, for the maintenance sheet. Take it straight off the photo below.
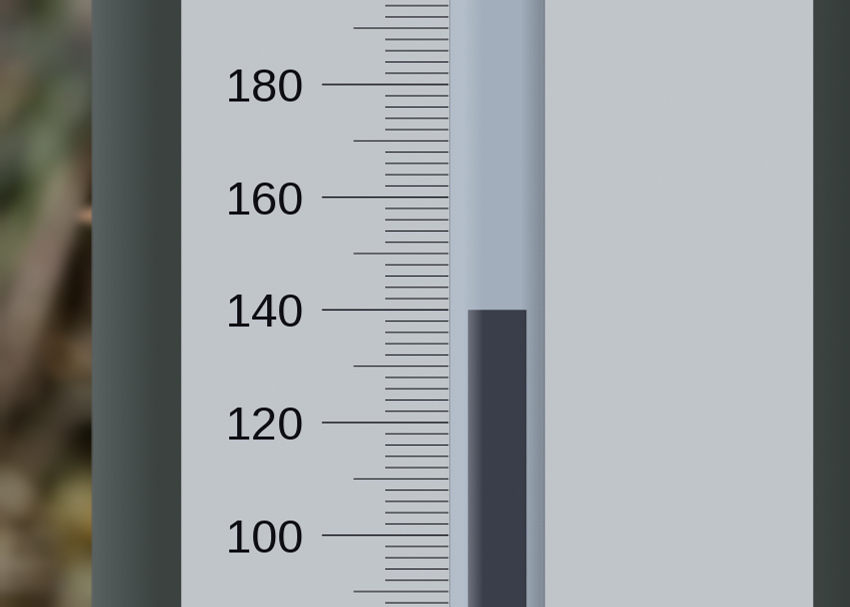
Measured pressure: 140 mmHg
